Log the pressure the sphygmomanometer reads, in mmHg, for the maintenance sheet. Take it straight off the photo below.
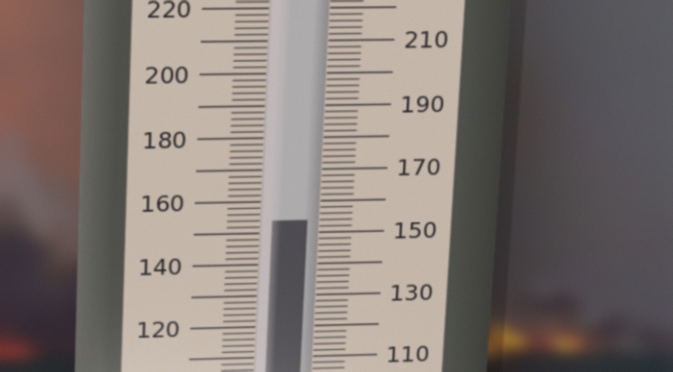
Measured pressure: 154 mmHg
